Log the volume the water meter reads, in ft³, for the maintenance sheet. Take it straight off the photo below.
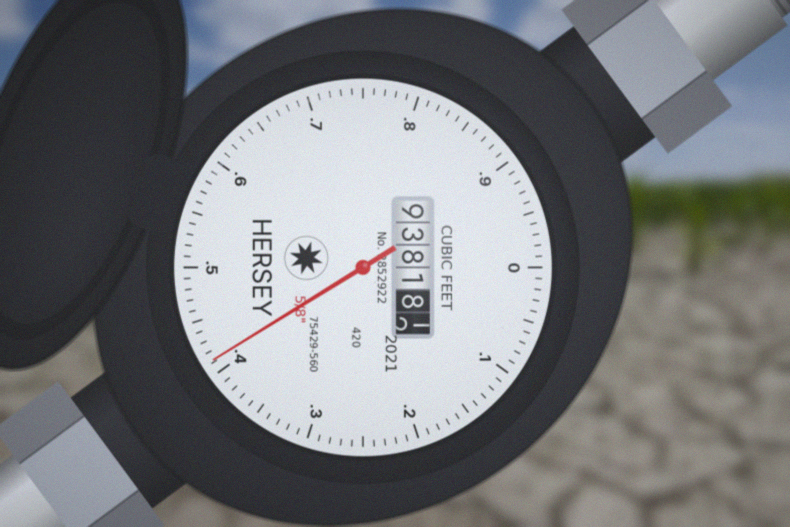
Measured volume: 938181.41 ft³
